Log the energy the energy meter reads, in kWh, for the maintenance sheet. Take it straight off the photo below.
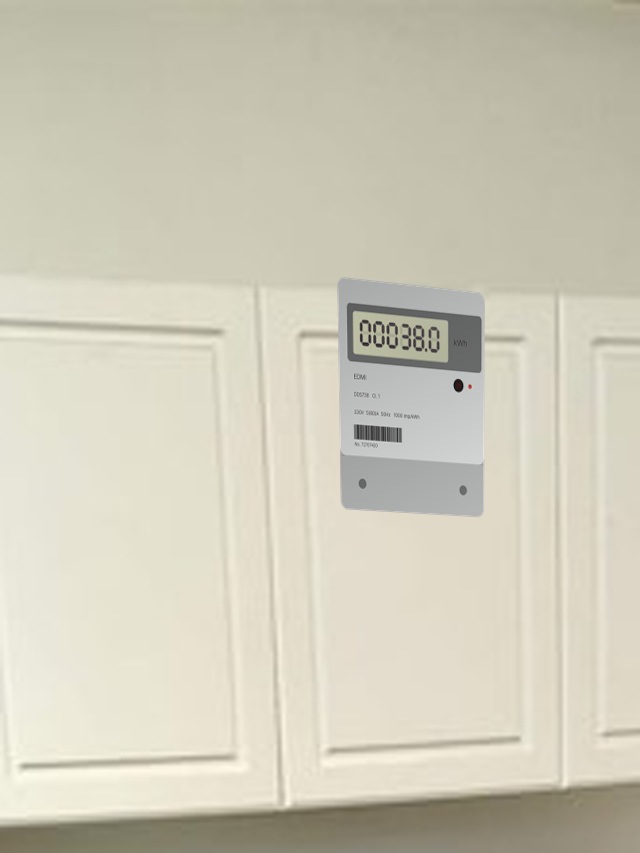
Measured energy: 38.0 kWh
